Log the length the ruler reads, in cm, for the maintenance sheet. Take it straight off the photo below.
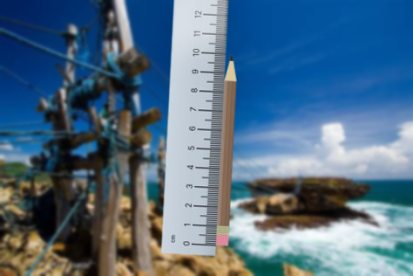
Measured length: 10 cm
